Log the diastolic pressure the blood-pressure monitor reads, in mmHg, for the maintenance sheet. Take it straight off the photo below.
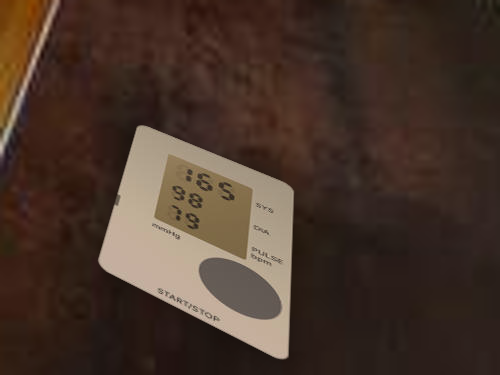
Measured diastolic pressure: 98 mmHg
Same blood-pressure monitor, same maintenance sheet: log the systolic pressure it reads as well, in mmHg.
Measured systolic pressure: 165 mmHg
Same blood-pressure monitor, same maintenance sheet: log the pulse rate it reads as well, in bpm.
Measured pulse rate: 79 bpm
